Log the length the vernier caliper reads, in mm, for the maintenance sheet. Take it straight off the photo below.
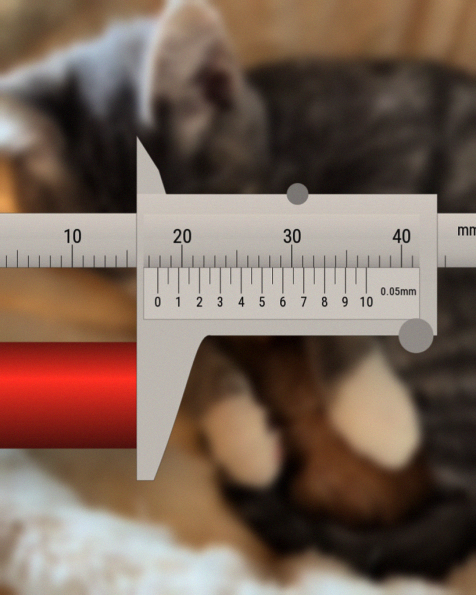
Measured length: 17.8 mm
